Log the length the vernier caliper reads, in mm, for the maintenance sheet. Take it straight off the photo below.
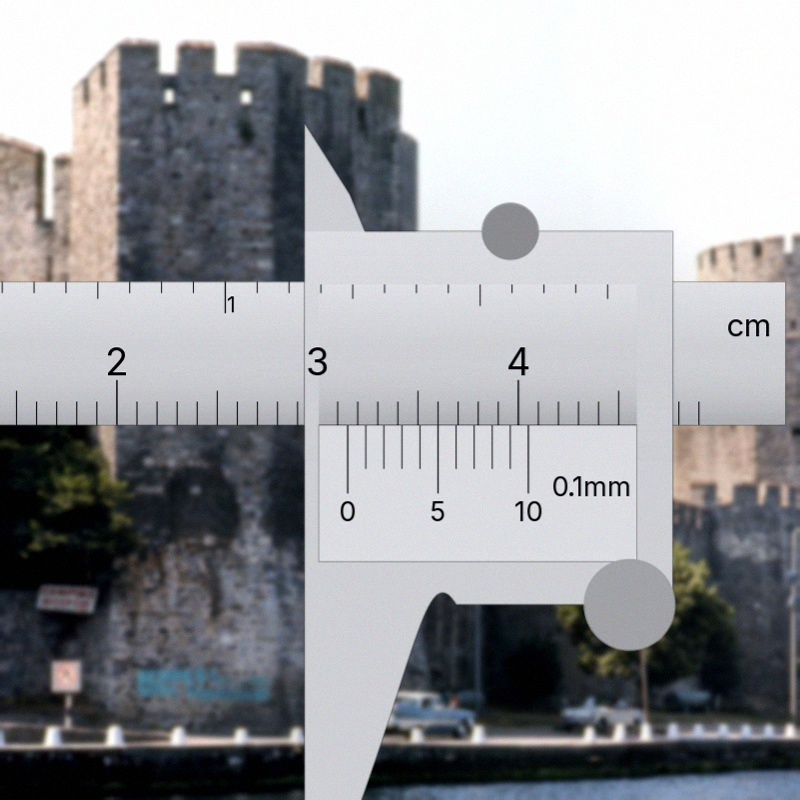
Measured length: 31.5 mm
